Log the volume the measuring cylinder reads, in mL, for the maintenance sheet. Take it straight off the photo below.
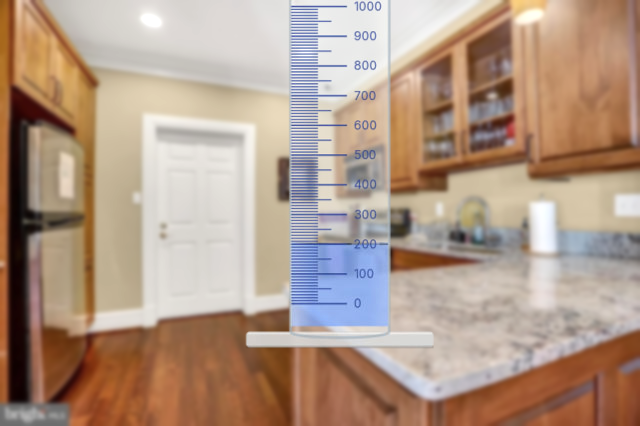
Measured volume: 200 mL
